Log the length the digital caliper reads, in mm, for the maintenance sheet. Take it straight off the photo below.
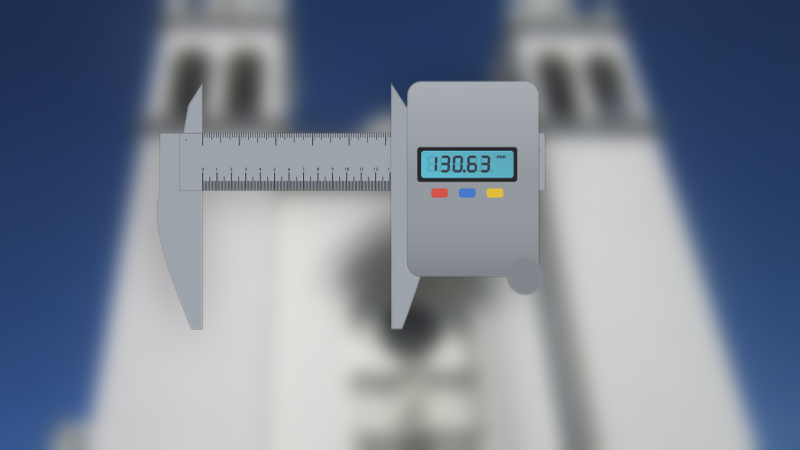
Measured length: 130.63 mm
